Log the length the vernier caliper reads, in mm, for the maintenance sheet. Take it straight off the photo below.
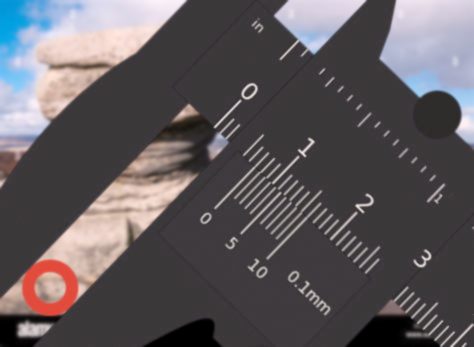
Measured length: 7.0 mm
